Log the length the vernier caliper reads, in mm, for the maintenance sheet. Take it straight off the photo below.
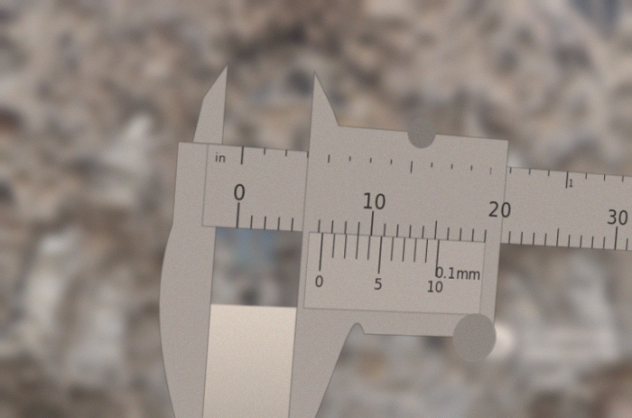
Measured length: 6.3 mm
